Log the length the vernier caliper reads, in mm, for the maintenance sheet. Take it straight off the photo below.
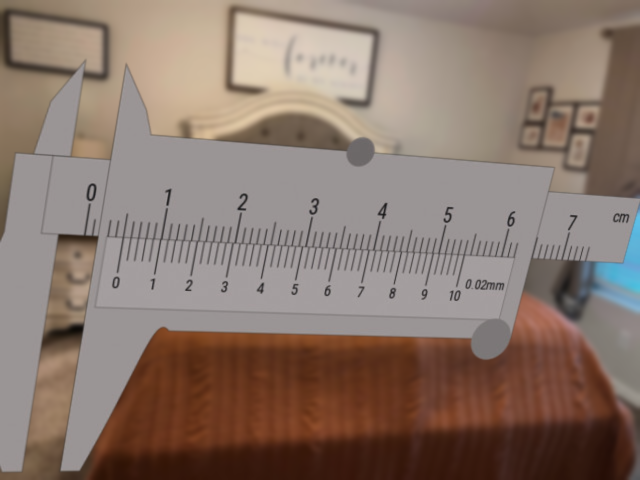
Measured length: 5.0 mm
